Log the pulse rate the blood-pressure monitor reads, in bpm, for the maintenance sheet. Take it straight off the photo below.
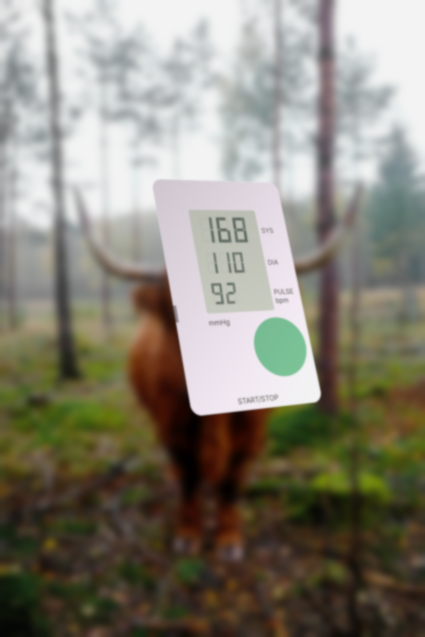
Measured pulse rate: 92 bpm
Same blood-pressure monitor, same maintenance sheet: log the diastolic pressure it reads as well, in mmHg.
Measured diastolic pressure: 110 mmHg
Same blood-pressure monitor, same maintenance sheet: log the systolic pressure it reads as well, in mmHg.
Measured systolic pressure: 168 mmHg
